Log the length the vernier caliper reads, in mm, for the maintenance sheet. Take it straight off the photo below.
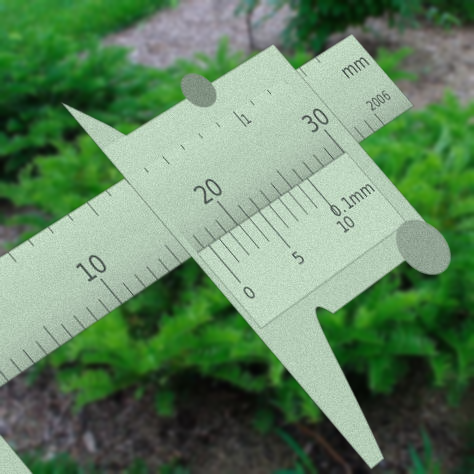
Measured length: 17.4 mm
